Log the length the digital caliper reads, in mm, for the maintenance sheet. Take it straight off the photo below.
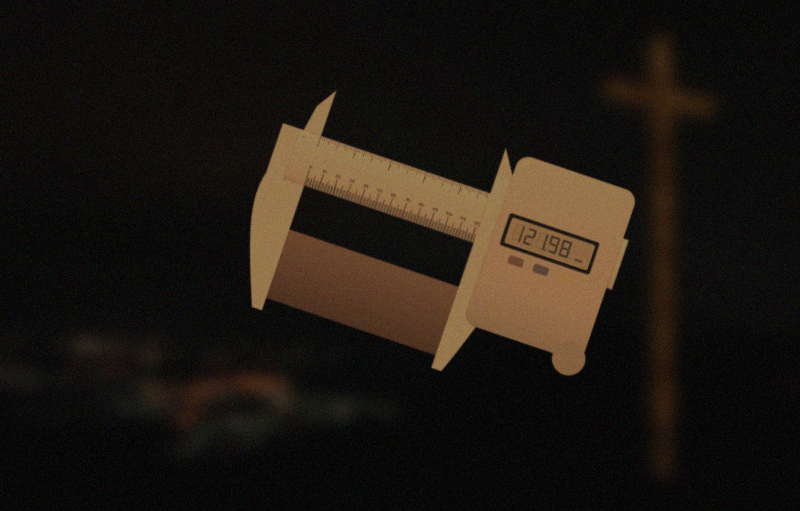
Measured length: 121.98 mm
